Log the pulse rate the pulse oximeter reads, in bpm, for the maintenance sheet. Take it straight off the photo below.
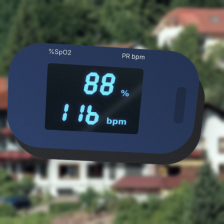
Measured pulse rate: 116 bpm
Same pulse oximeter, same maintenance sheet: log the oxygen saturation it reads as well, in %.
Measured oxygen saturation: 88 %
